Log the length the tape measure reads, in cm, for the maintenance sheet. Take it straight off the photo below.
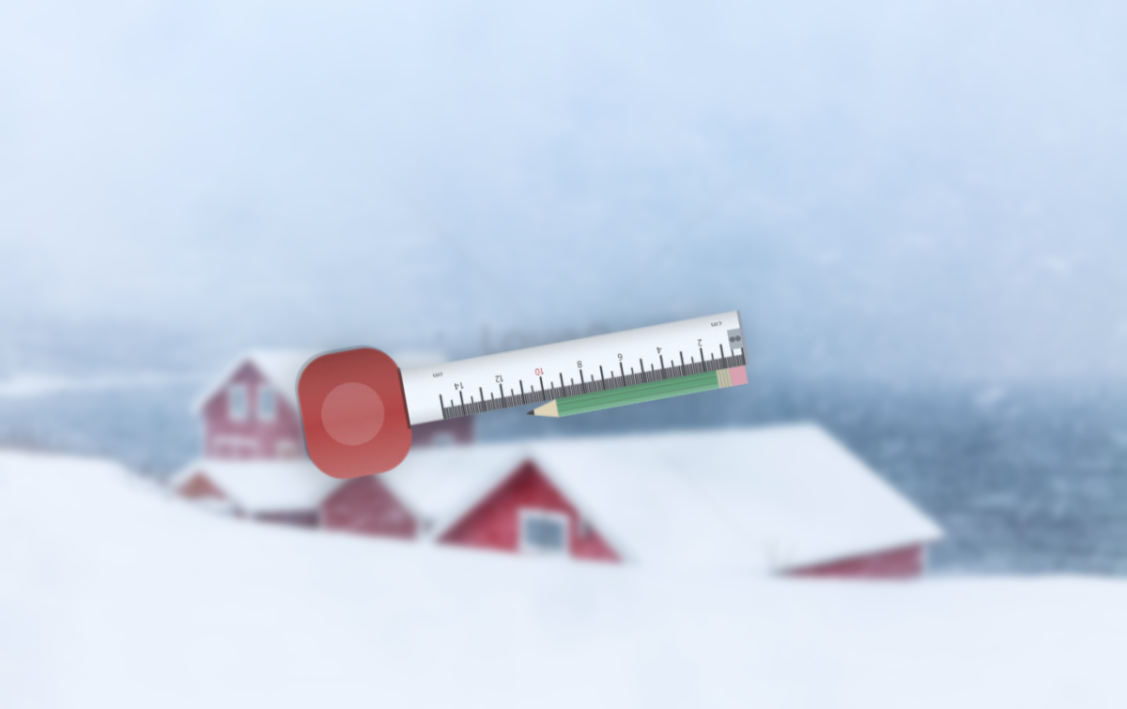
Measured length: 11 cm
